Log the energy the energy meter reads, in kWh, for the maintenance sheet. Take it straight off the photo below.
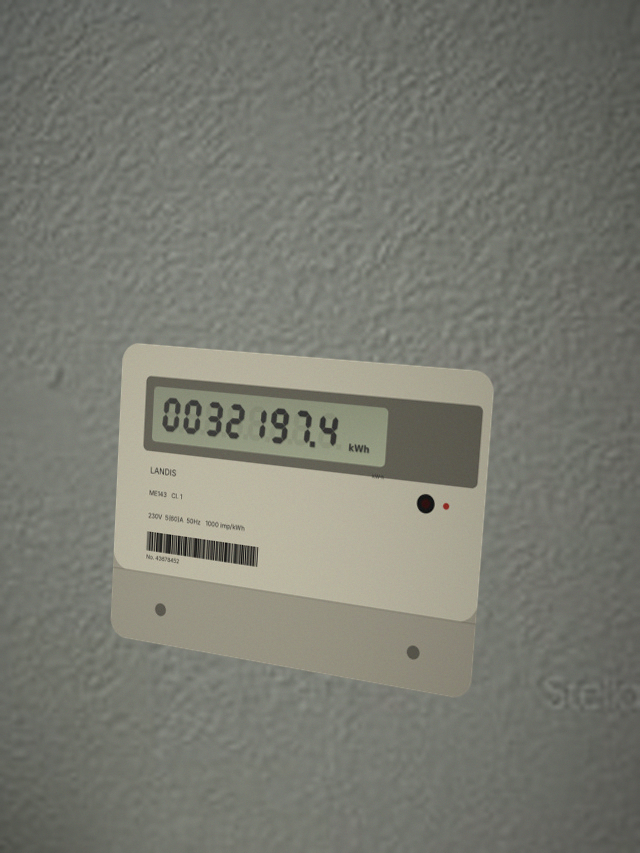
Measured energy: 32197.4 kWh
